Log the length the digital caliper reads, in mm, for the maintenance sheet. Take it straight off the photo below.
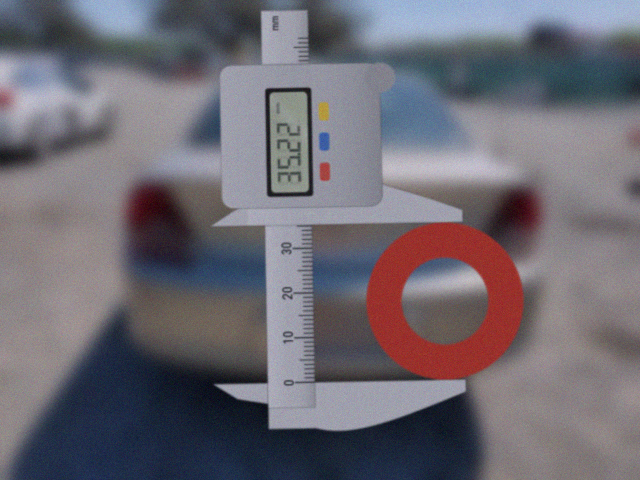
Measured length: 35.22 mm
